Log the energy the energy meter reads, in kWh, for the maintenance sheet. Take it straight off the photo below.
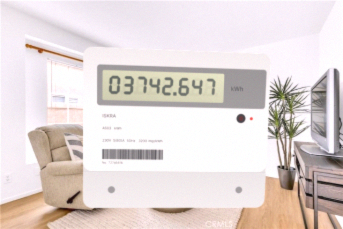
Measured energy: 3742.647 kWh
